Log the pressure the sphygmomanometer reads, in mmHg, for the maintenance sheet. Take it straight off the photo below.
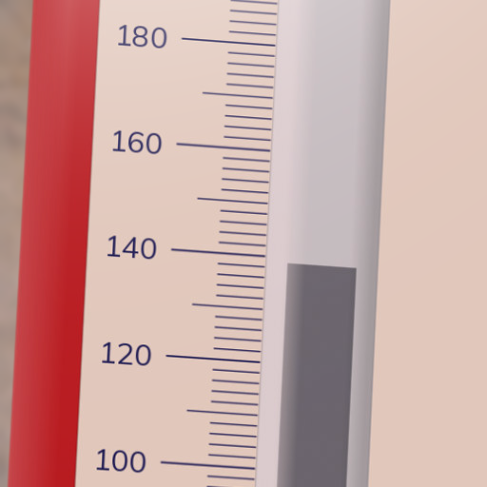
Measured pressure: 139 mmHg
